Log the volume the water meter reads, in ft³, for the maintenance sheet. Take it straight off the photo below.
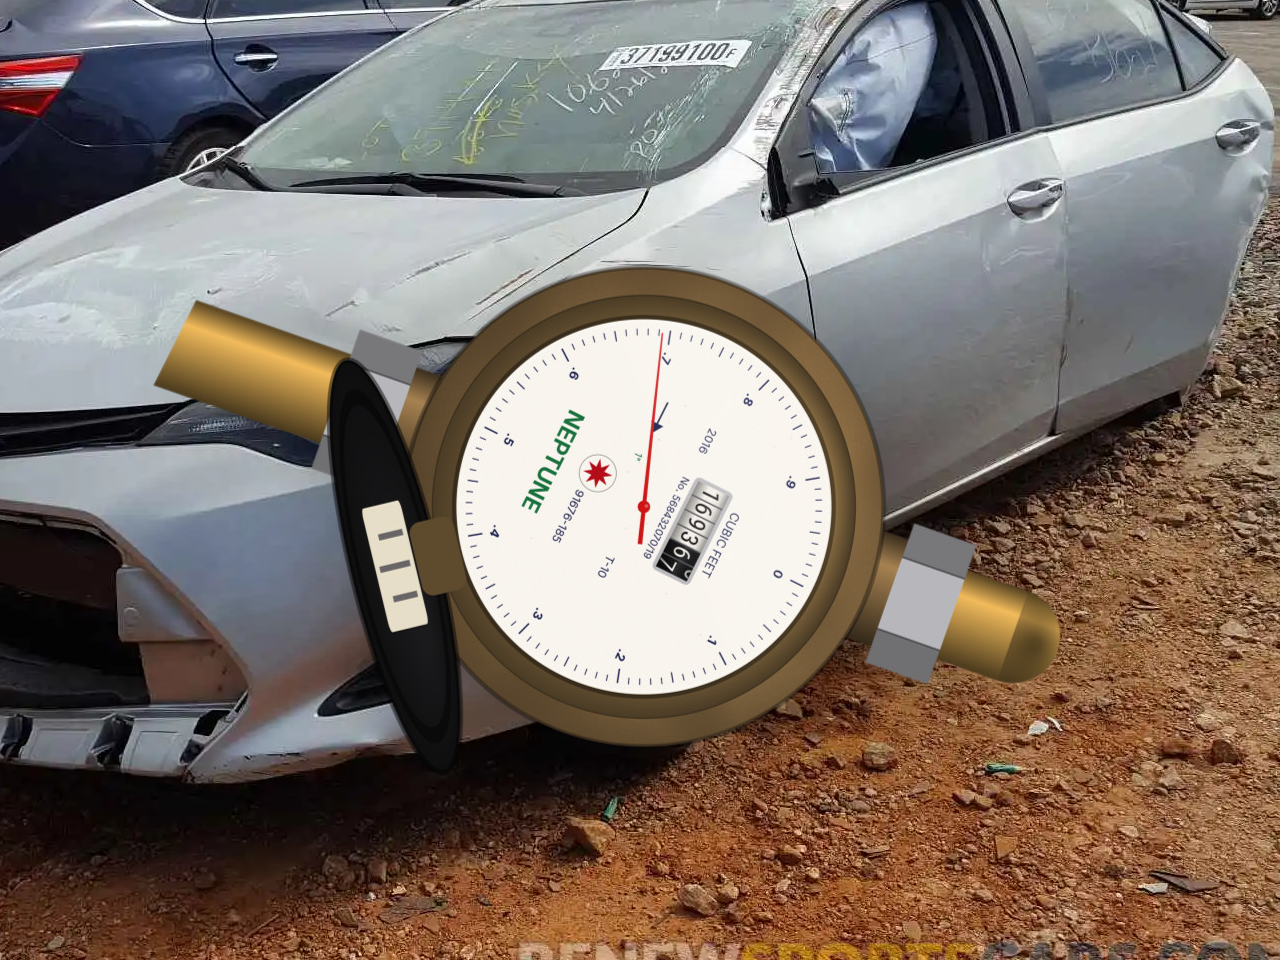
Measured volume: 169366.69 ft³
